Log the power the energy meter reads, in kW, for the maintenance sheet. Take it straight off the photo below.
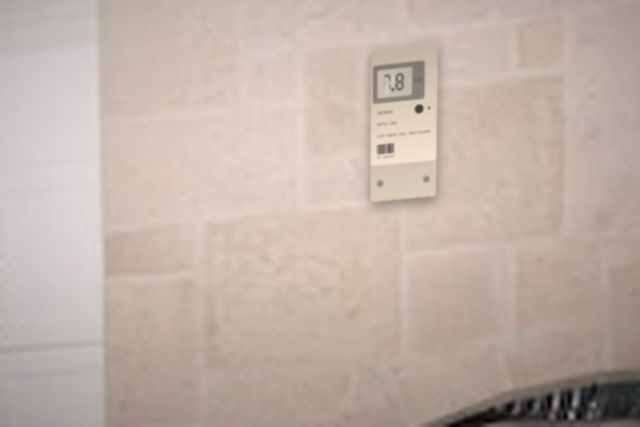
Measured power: 7.8 kW
